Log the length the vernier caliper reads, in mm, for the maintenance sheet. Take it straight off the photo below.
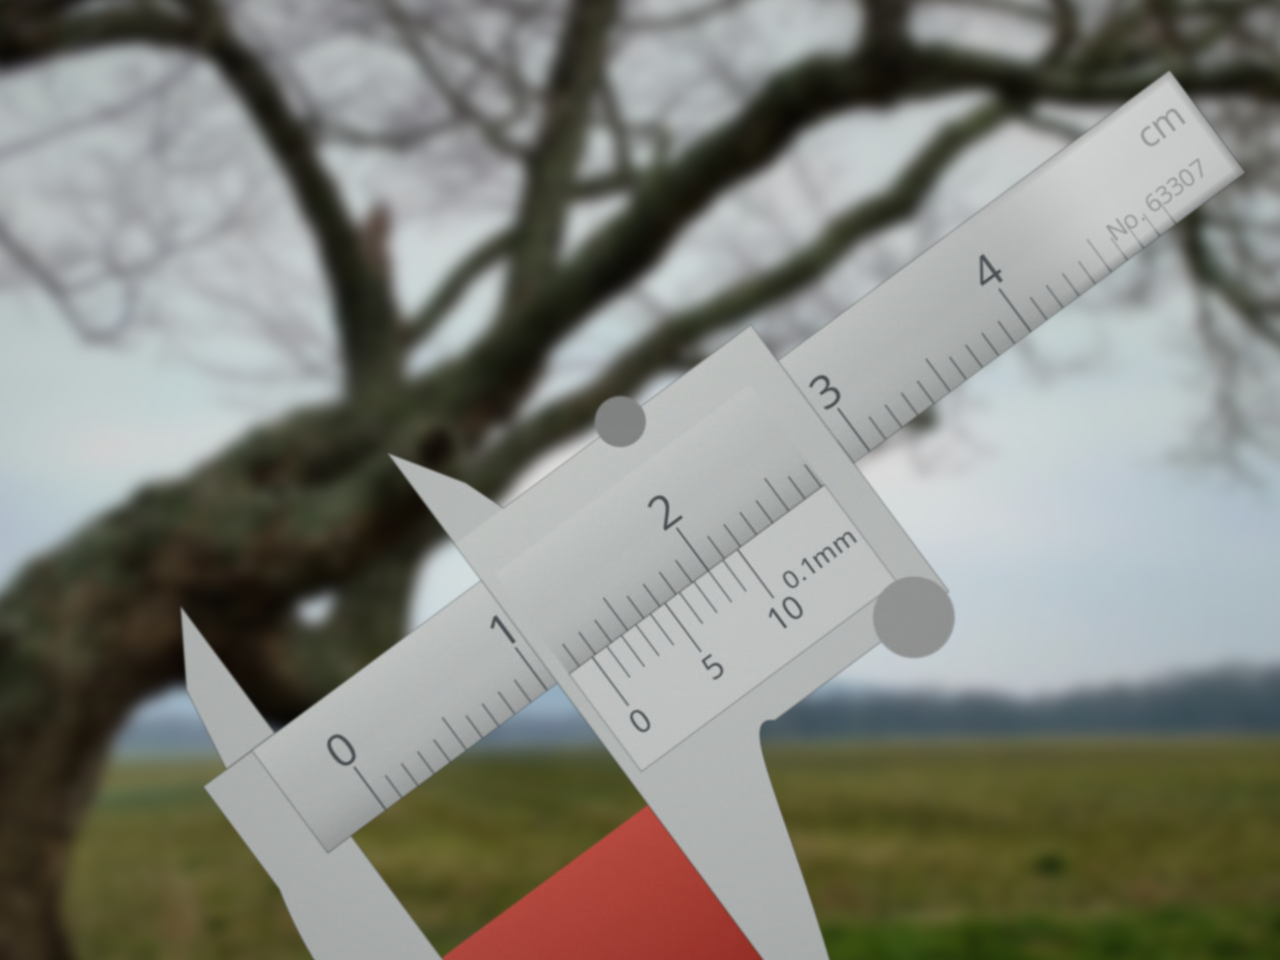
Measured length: 12.8 mm
